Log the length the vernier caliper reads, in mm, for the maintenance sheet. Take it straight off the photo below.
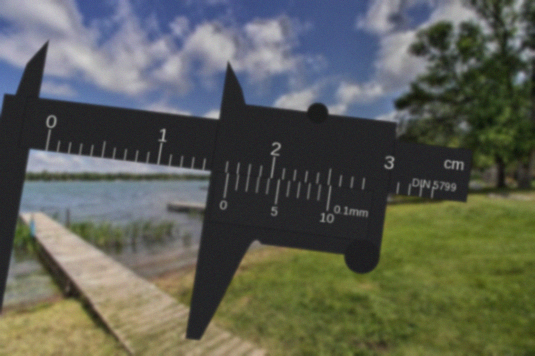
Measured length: 16.2 mm
